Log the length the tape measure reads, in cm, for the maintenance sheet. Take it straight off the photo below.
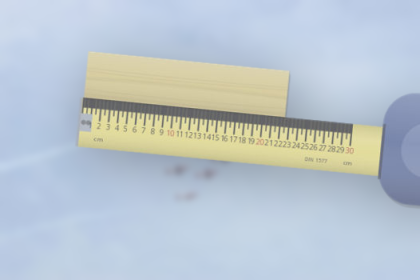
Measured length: 22.5 cm
